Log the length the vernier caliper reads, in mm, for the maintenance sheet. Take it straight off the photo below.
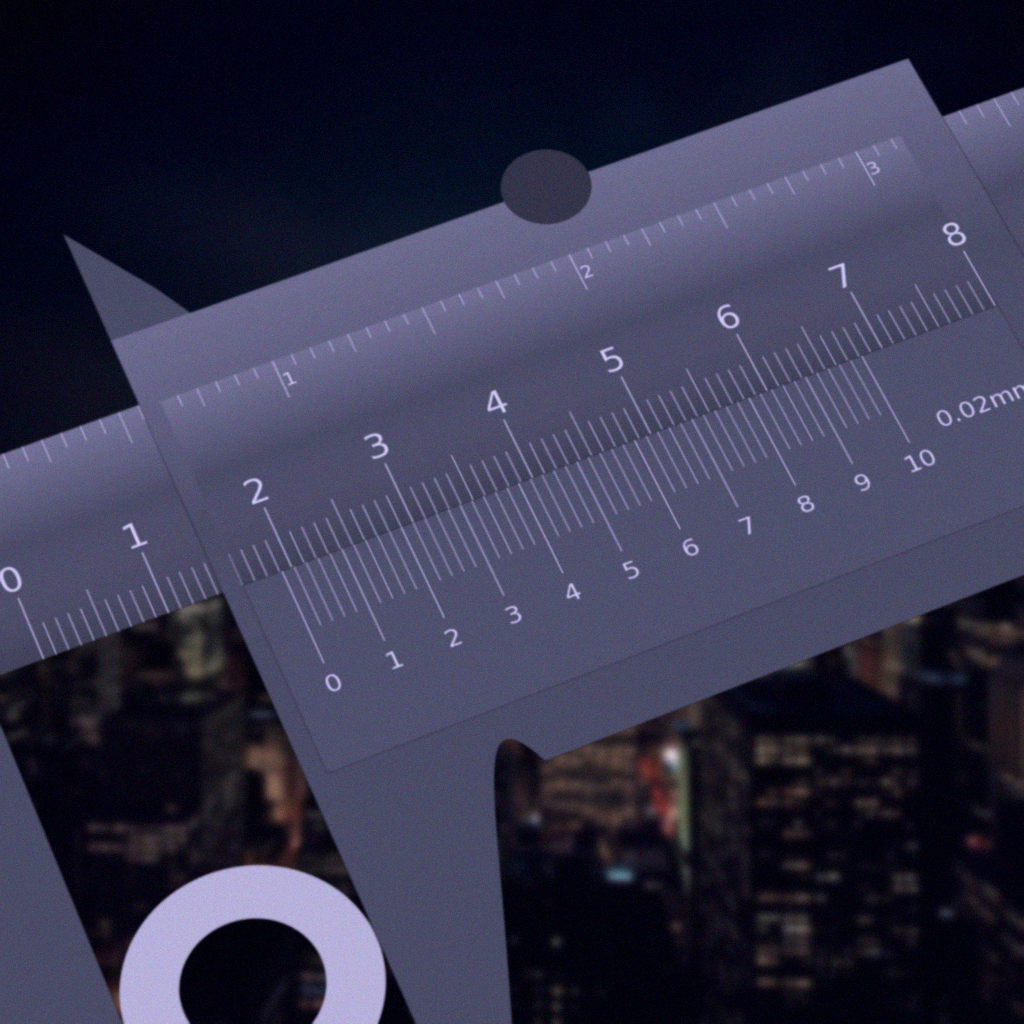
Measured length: 19.2 mm
